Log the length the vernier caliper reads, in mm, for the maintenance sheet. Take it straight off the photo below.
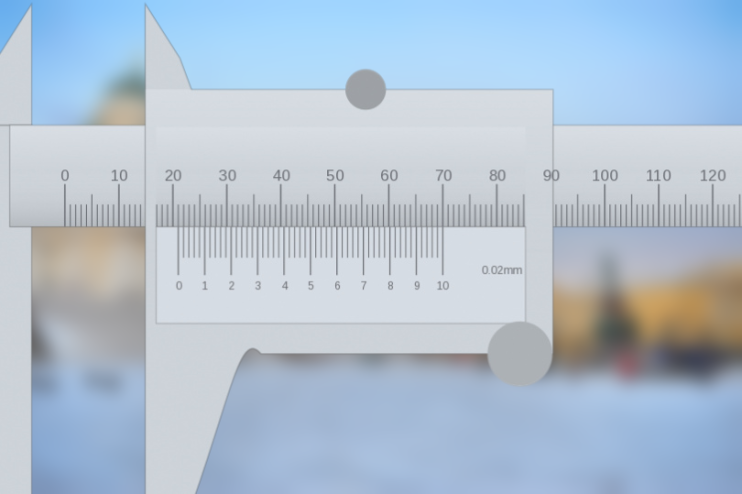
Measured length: 21.0 mm
